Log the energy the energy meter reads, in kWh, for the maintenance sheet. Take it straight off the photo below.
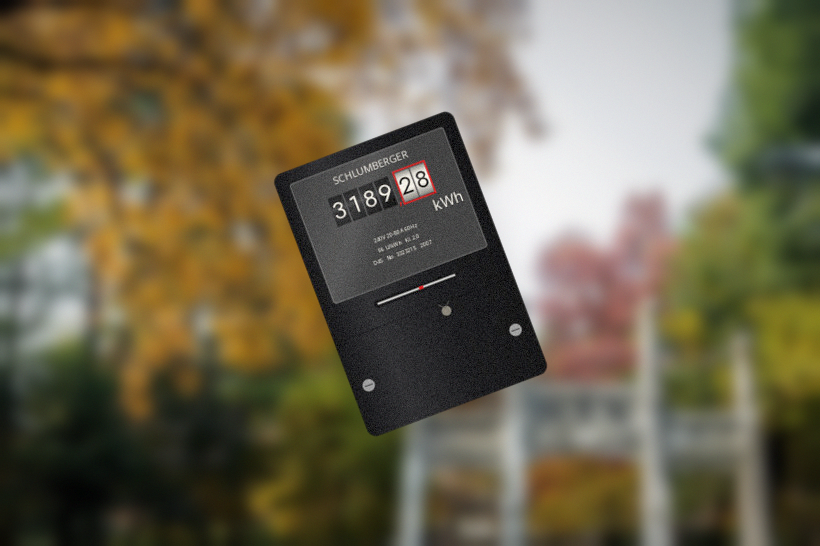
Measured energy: 3189.28 kWh
